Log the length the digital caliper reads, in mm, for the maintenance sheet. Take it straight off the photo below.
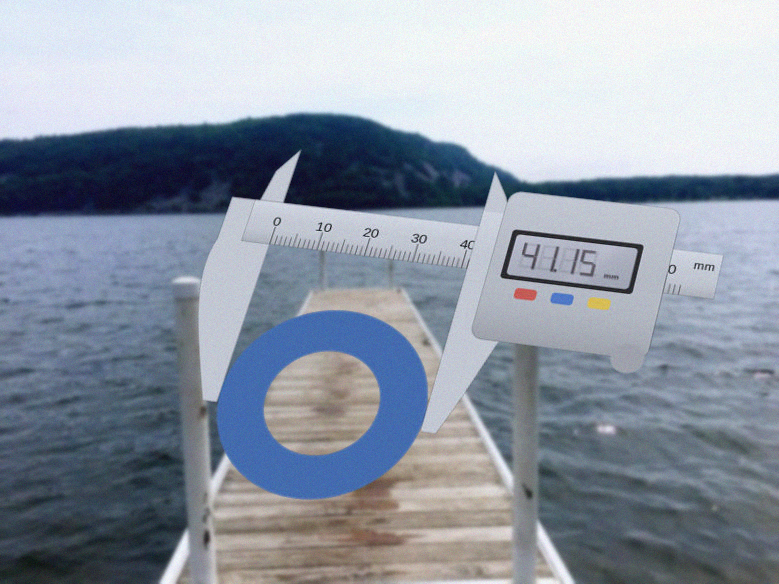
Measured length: 41.15 mm
